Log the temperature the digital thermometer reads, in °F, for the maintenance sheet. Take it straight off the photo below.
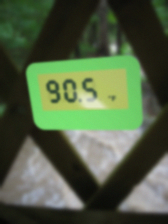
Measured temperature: 90.5 °F
